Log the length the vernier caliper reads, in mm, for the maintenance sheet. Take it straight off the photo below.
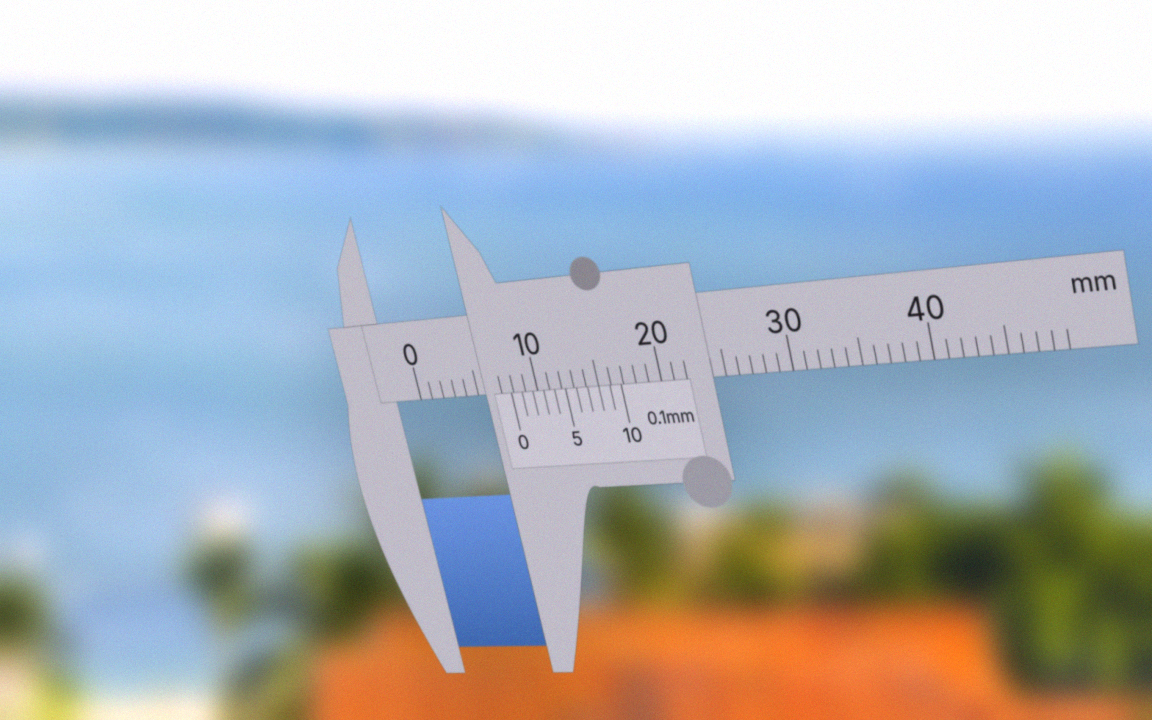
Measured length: 7.8 mm
